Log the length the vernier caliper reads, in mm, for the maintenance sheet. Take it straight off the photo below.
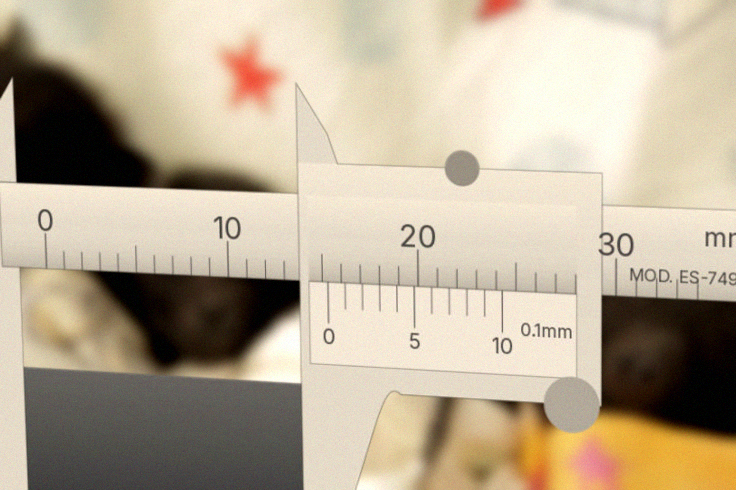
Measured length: 15.3 mm
